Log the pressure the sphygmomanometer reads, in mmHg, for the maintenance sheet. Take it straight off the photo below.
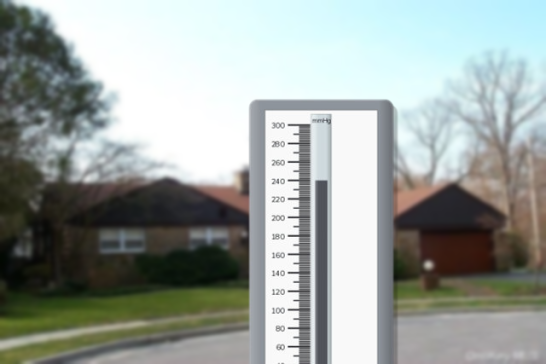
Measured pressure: 240 mmHg
